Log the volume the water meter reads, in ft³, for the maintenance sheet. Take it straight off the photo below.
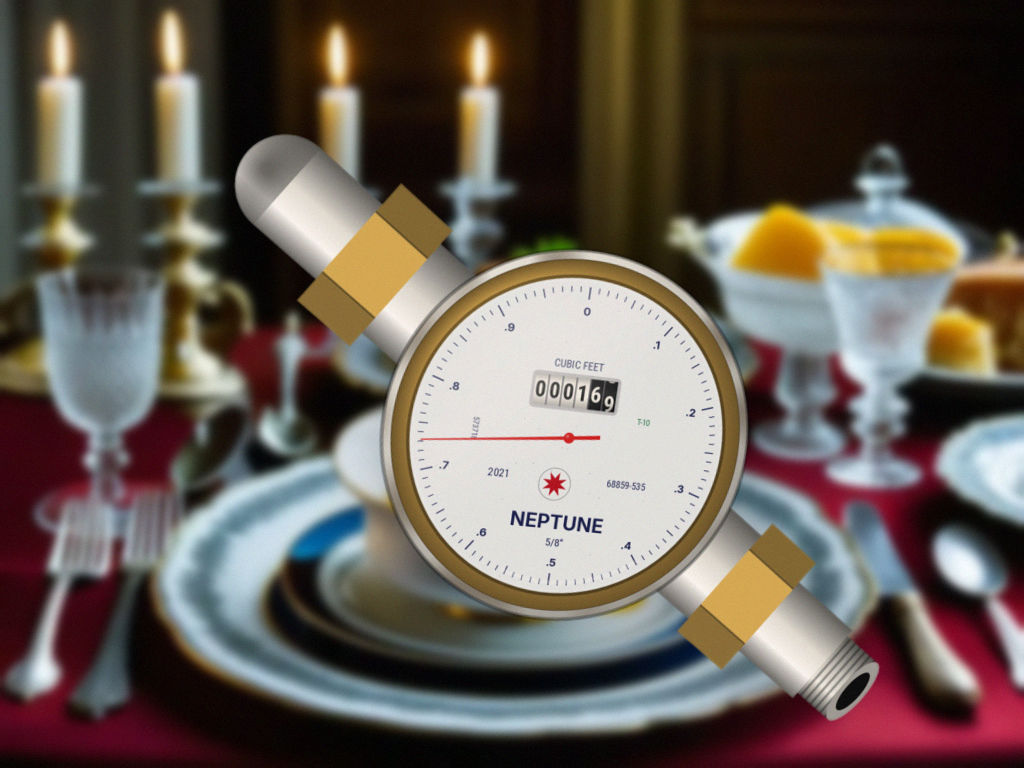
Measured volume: 168.73 ft³
